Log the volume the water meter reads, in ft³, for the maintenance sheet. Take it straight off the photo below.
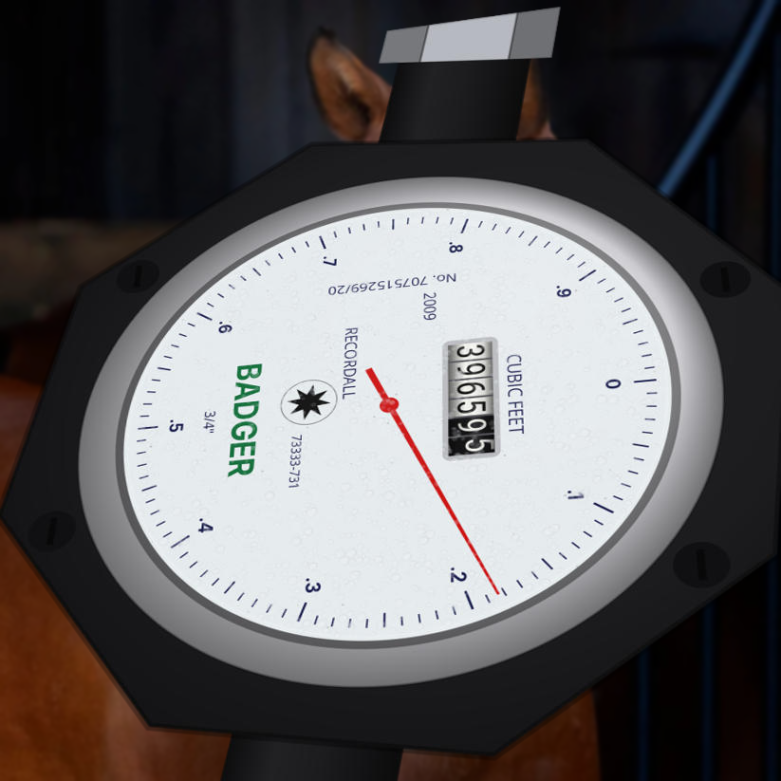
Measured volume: 396595.18 ft³
